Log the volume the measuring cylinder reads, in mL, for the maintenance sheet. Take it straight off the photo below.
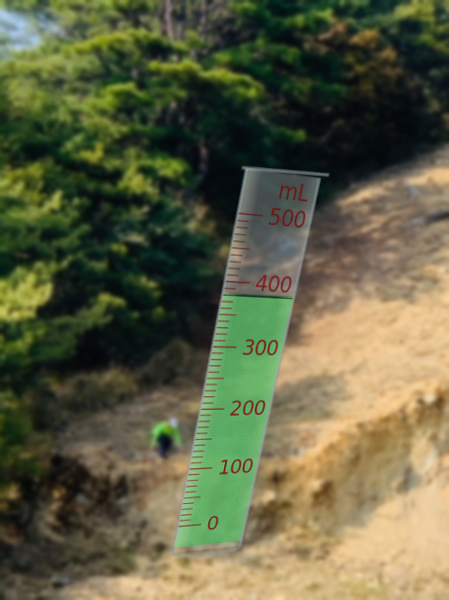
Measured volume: 380 mL
